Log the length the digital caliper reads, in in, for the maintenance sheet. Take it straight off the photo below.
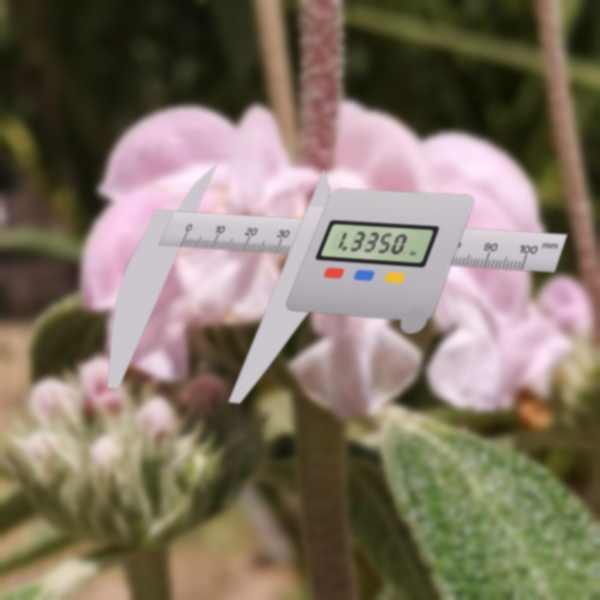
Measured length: 1.3350 in
